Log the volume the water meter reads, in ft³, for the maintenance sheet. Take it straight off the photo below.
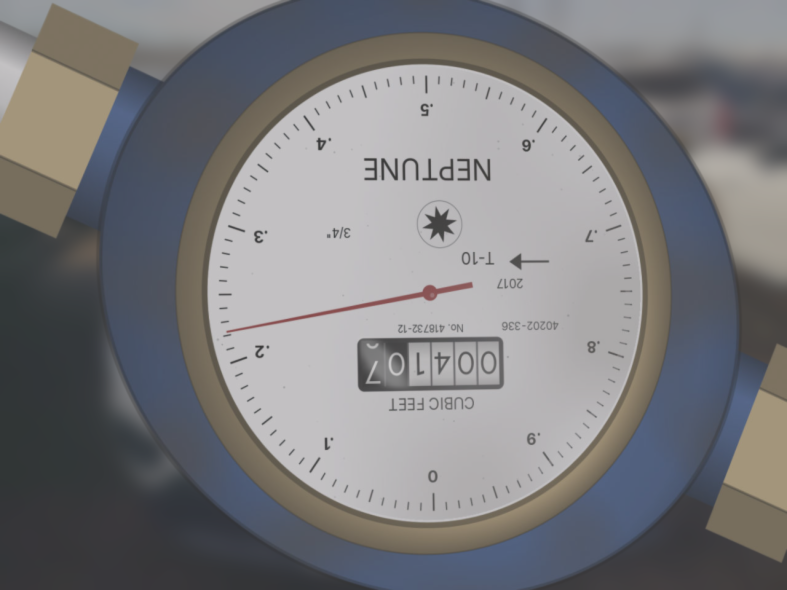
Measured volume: 4107.22 ft³
